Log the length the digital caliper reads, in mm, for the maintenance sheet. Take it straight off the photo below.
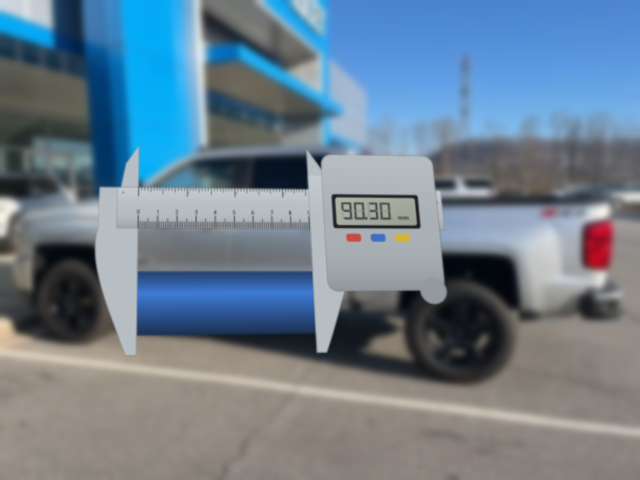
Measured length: 90.30 mm
